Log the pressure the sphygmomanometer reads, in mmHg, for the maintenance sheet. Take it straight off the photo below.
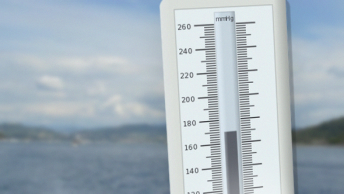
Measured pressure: 170 mmHg
